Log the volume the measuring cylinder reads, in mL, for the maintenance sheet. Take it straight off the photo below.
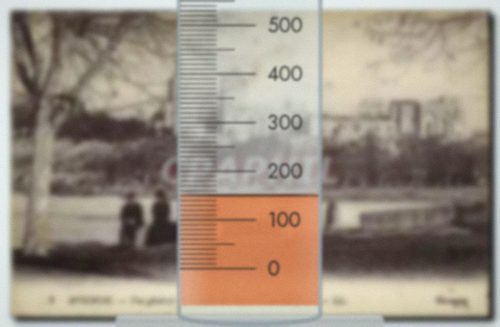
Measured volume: 150 mL
